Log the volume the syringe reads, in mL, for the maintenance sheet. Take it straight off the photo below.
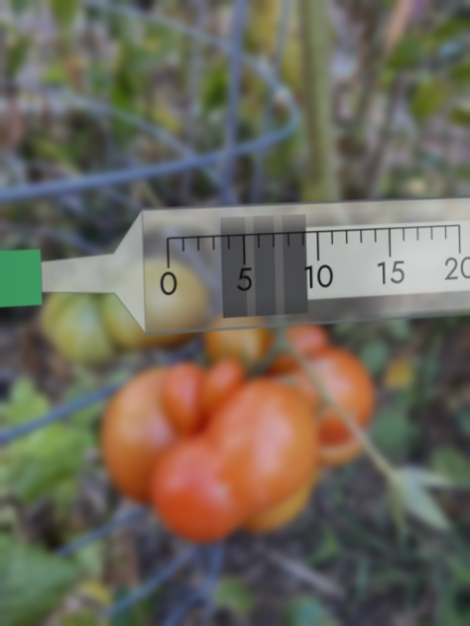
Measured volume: 3.5 mL
